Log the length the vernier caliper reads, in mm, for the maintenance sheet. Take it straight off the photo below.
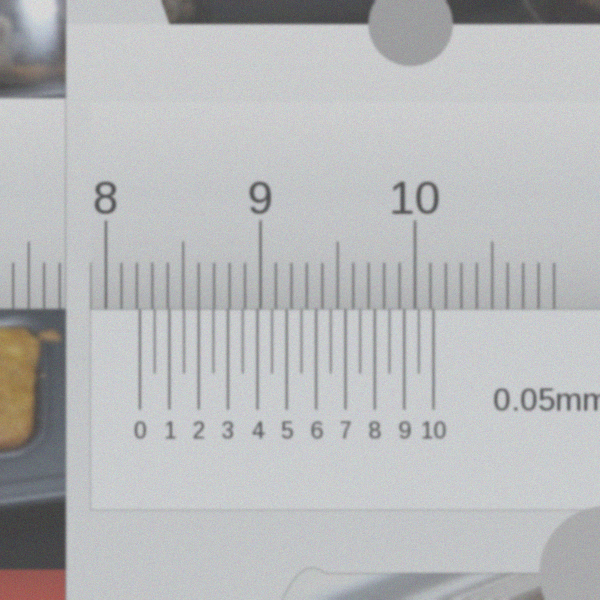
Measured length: 82.2 mm
